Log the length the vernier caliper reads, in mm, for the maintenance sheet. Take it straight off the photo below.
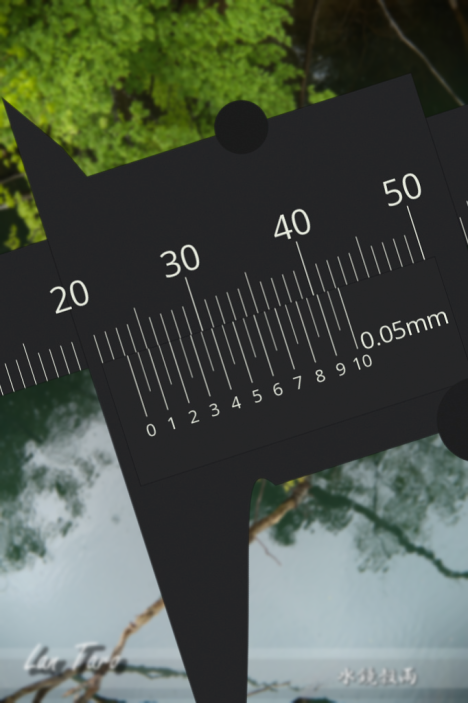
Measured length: 23.2 mm
